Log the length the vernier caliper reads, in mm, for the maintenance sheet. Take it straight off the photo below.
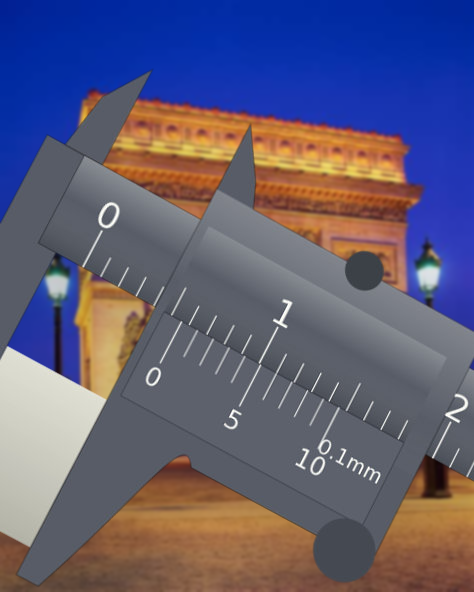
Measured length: 5.6 mm
